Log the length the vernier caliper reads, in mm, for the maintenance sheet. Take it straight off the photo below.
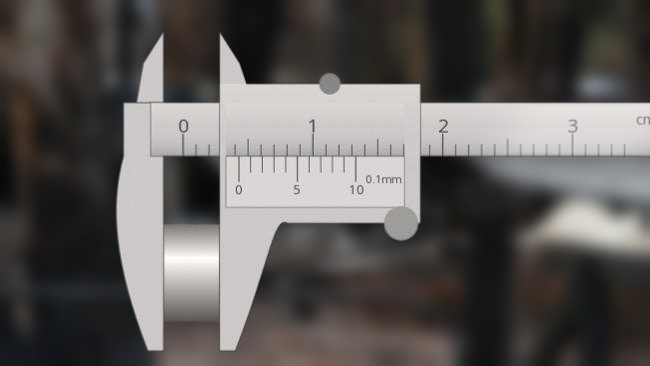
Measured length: 4.3 mm
